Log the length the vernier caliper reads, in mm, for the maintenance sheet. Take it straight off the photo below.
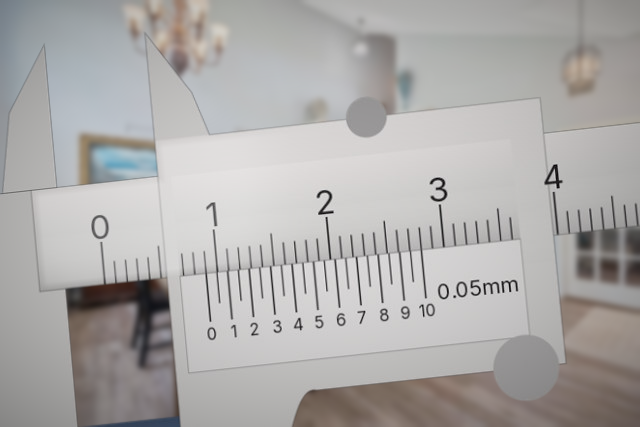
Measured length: 9.0 mm
